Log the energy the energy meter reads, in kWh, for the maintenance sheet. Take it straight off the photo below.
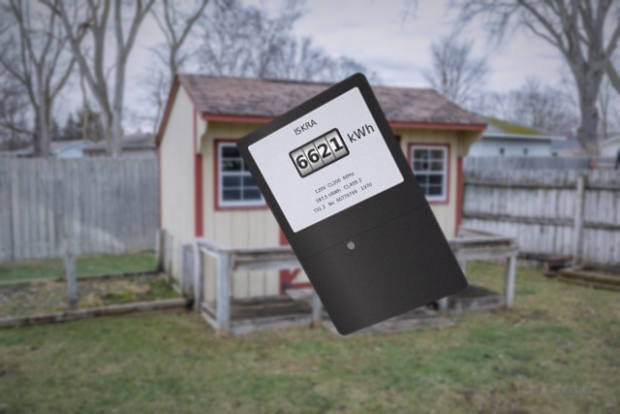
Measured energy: 6621 kWh
